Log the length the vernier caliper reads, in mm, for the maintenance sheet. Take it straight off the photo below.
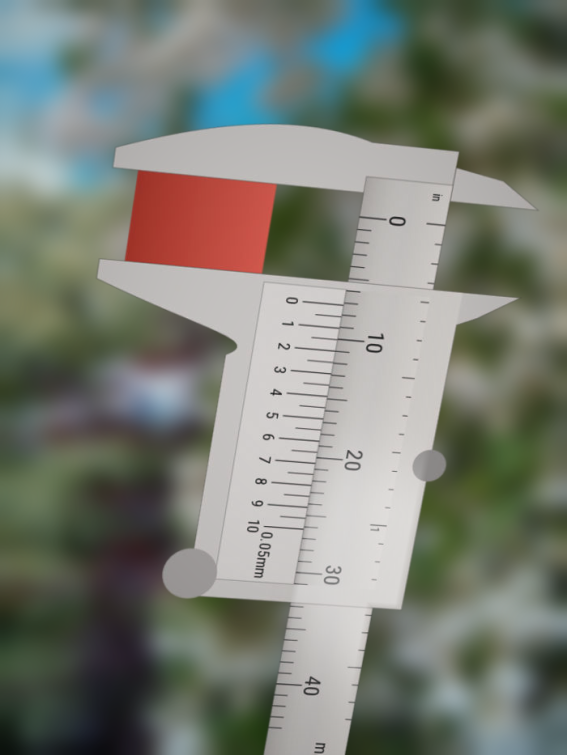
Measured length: 7.2 mm
